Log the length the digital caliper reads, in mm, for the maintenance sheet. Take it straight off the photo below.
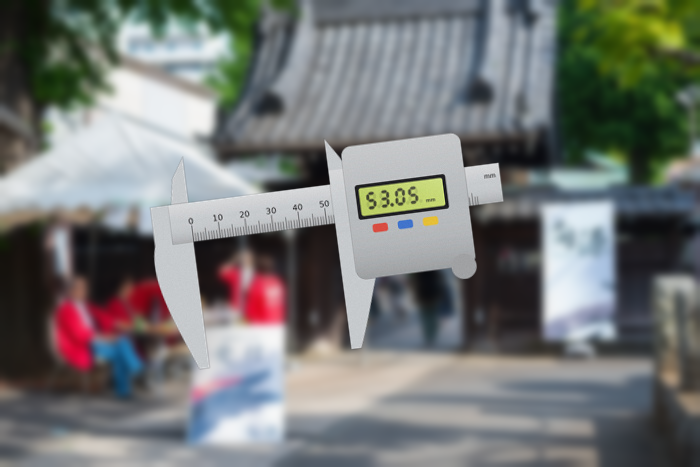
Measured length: 53.05 mm
